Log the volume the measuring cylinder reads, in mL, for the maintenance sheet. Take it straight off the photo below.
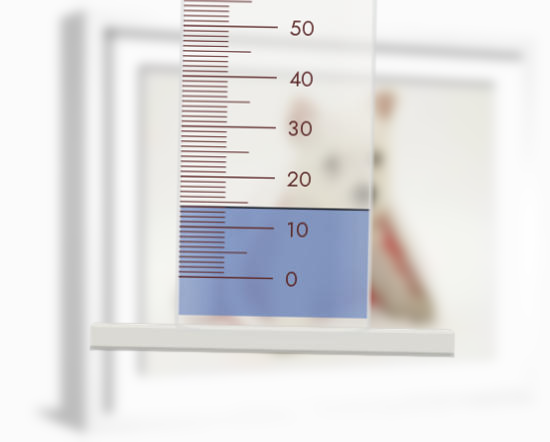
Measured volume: 14 mL
